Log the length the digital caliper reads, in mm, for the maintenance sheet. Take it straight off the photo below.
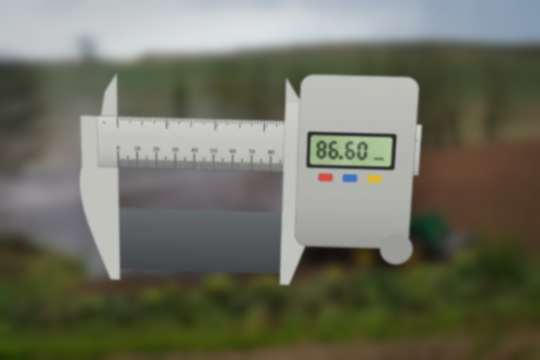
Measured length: 86.60 mm
